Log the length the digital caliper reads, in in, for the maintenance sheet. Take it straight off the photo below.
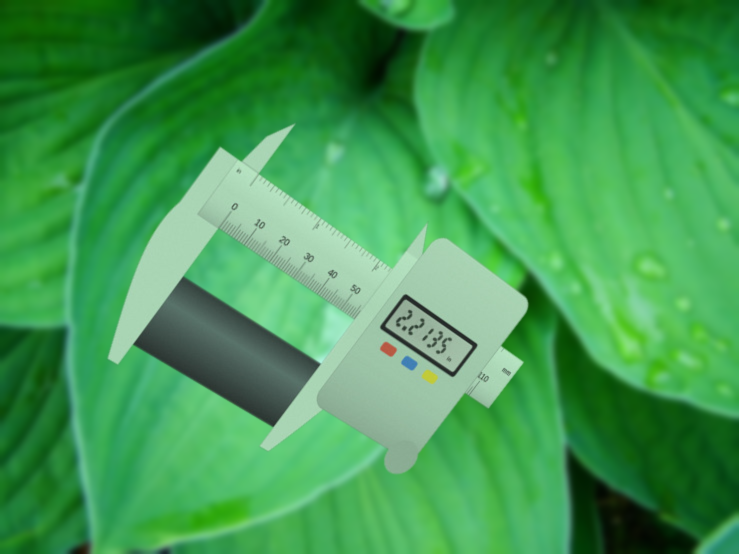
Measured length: 2.2135 in
